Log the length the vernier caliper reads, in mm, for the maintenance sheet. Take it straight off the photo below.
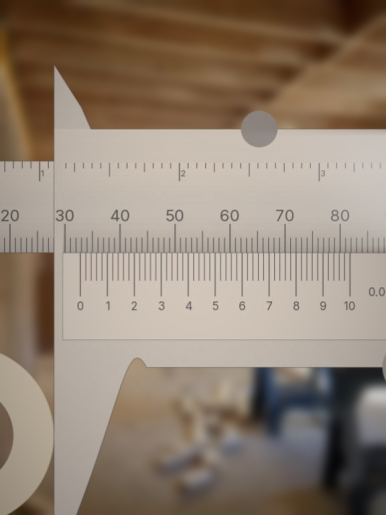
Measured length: 32.8 mm
